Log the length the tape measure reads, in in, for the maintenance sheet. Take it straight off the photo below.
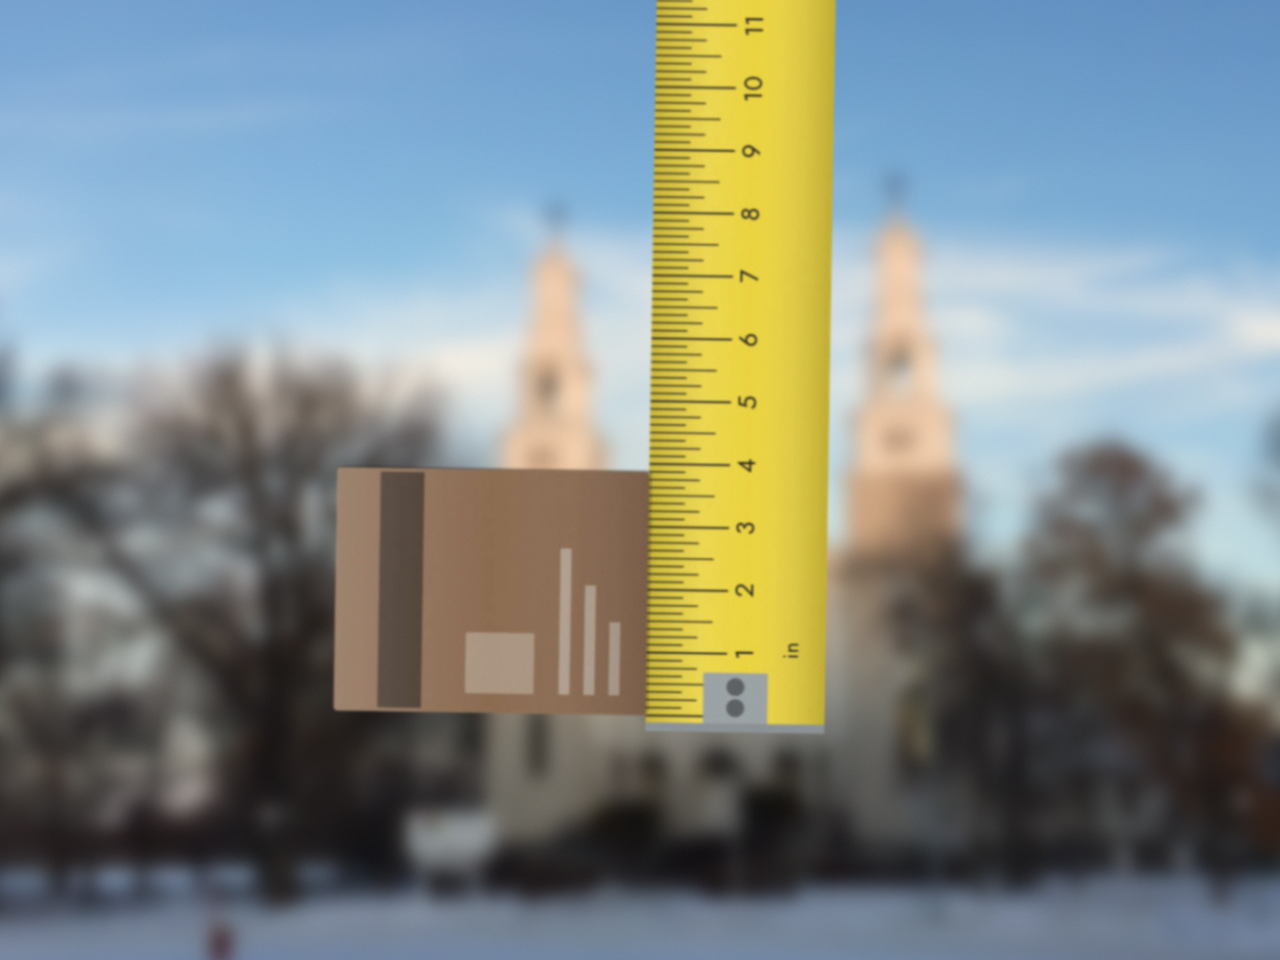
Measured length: 3.875 in
